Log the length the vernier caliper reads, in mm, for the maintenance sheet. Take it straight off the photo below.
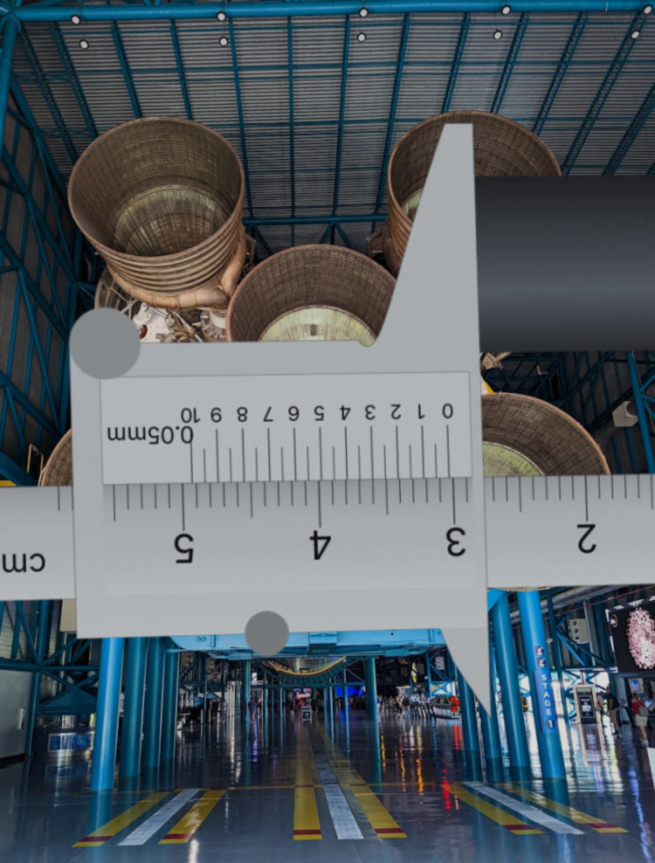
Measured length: 30.3 mm
